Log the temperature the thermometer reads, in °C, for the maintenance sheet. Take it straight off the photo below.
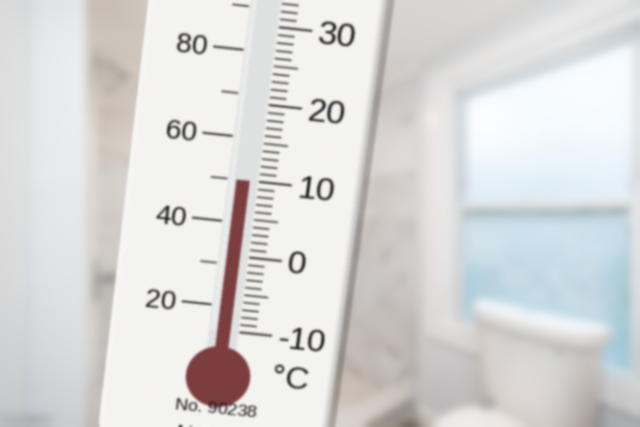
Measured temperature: 10 °C
